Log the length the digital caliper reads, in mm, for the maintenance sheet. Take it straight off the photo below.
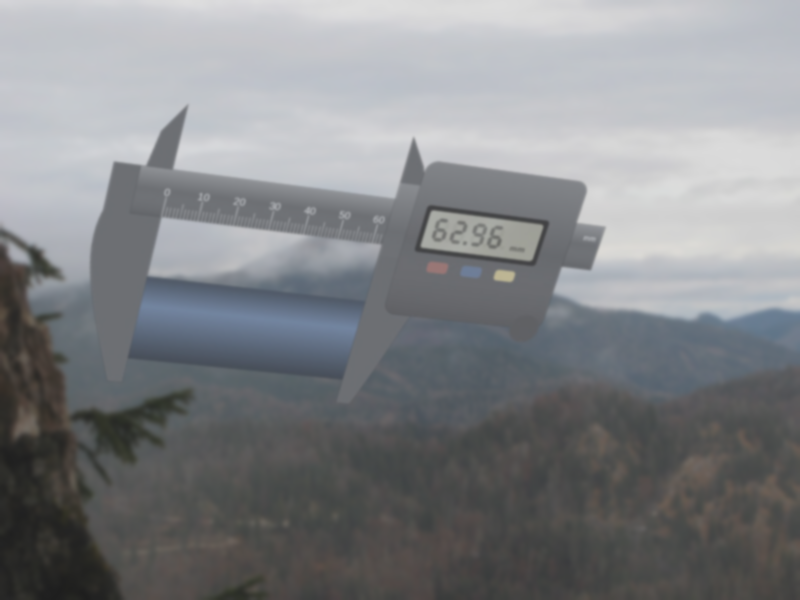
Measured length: 62.96 mm
